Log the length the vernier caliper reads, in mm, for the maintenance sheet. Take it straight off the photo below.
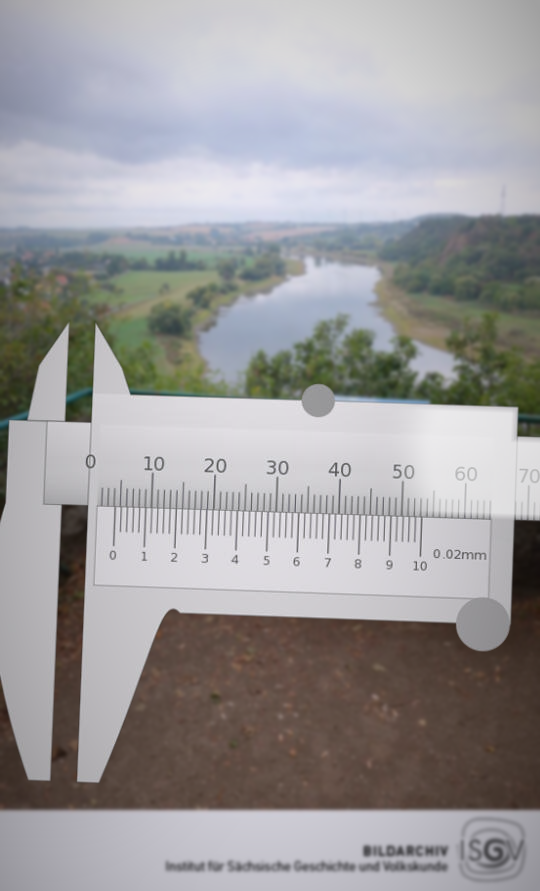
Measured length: 4.2 mm
